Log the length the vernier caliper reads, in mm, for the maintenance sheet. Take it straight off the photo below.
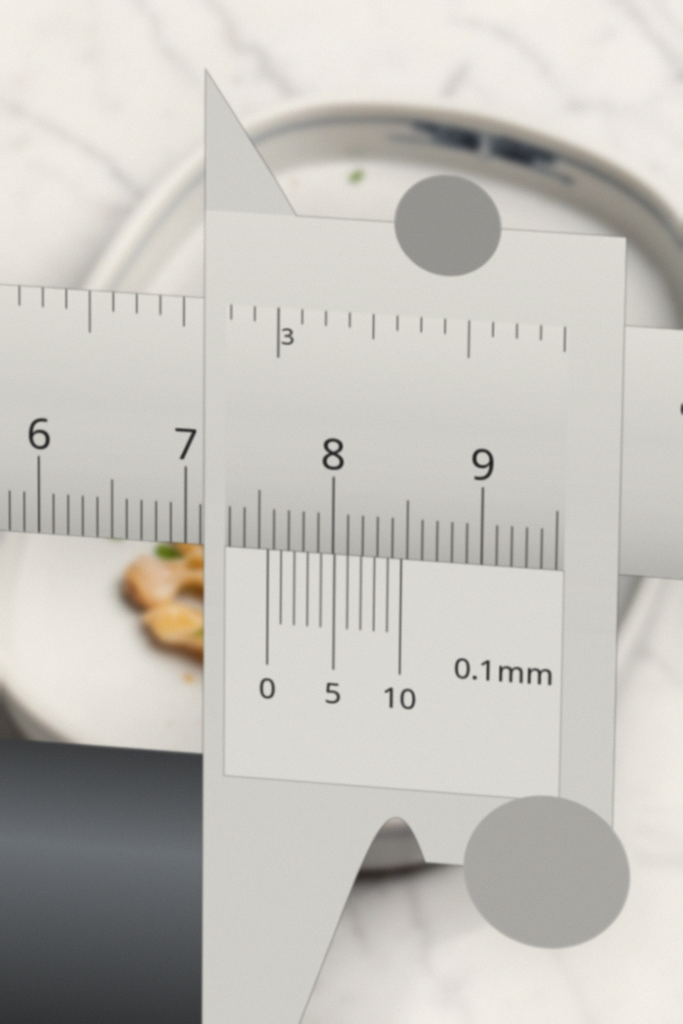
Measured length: 75.6 mm
